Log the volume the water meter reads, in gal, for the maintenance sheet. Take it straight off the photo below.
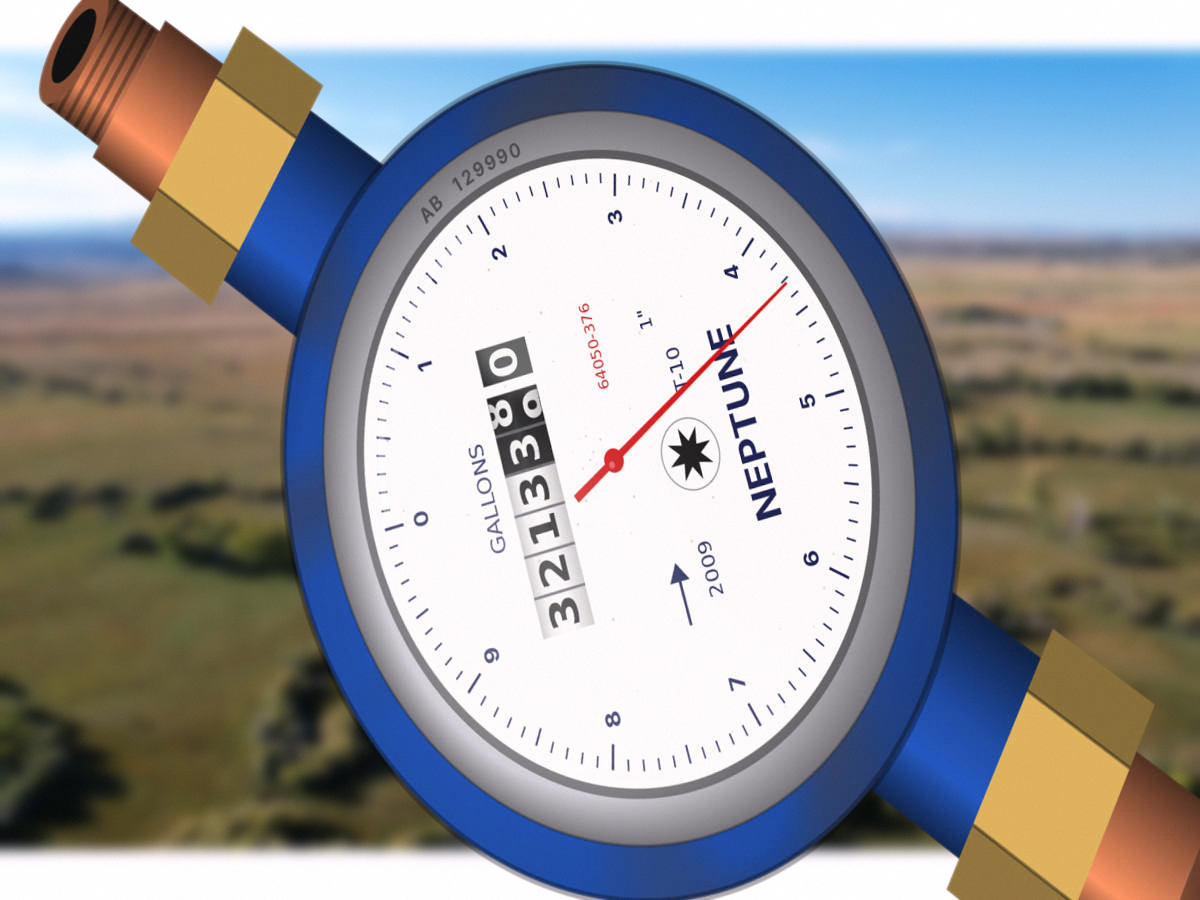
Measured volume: 3213384.3 gal
